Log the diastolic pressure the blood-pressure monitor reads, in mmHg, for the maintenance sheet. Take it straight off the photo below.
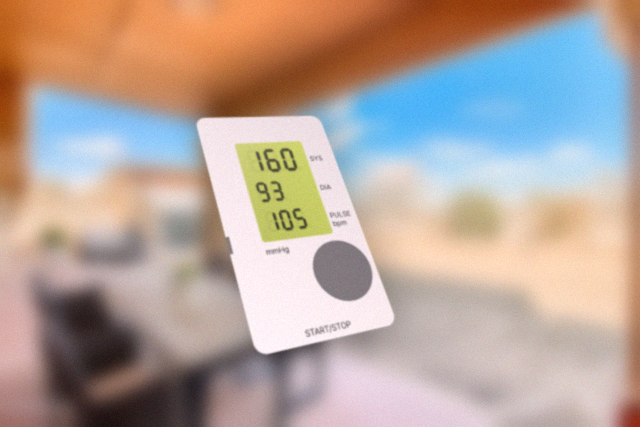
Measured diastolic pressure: 93 mmHg
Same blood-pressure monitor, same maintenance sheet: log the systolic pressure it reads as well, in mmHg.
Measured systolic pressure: 160 mmHg
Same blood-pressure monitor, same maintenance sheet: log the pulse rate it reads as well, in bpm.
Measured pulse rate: 105 bpm
